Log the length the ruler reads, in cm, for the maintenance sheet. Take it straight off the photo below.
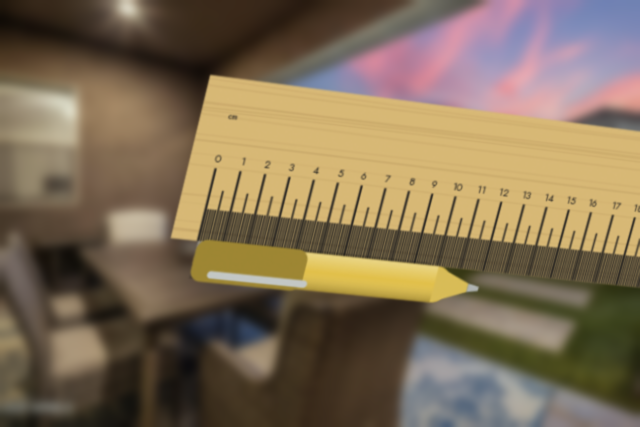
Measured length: 12 cm
